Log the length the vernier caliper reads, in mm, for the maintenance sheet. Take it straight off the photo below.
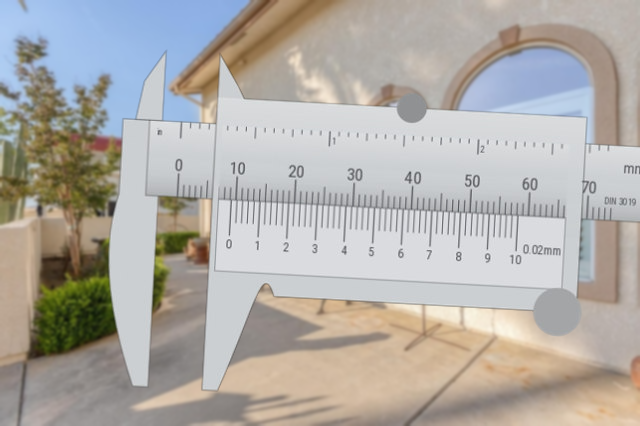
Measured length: 9.2 mm
